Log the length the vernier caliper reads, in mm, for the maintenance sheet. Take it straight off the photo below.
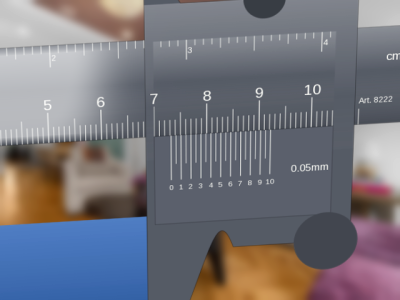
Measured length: 73.2 mm
